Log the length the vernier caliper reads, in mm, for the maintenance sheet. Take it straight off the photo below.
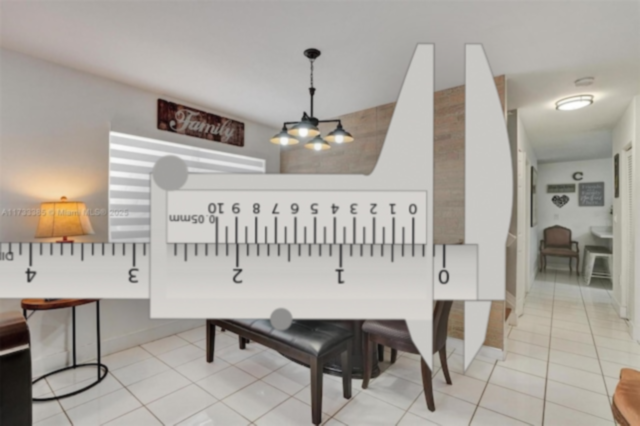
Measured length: 3.0 mm
